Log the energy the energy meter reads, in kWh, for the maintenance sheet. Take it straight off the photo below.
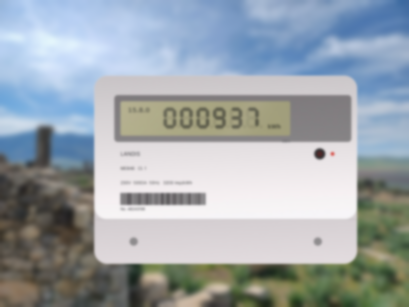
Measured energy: 937 kWh
